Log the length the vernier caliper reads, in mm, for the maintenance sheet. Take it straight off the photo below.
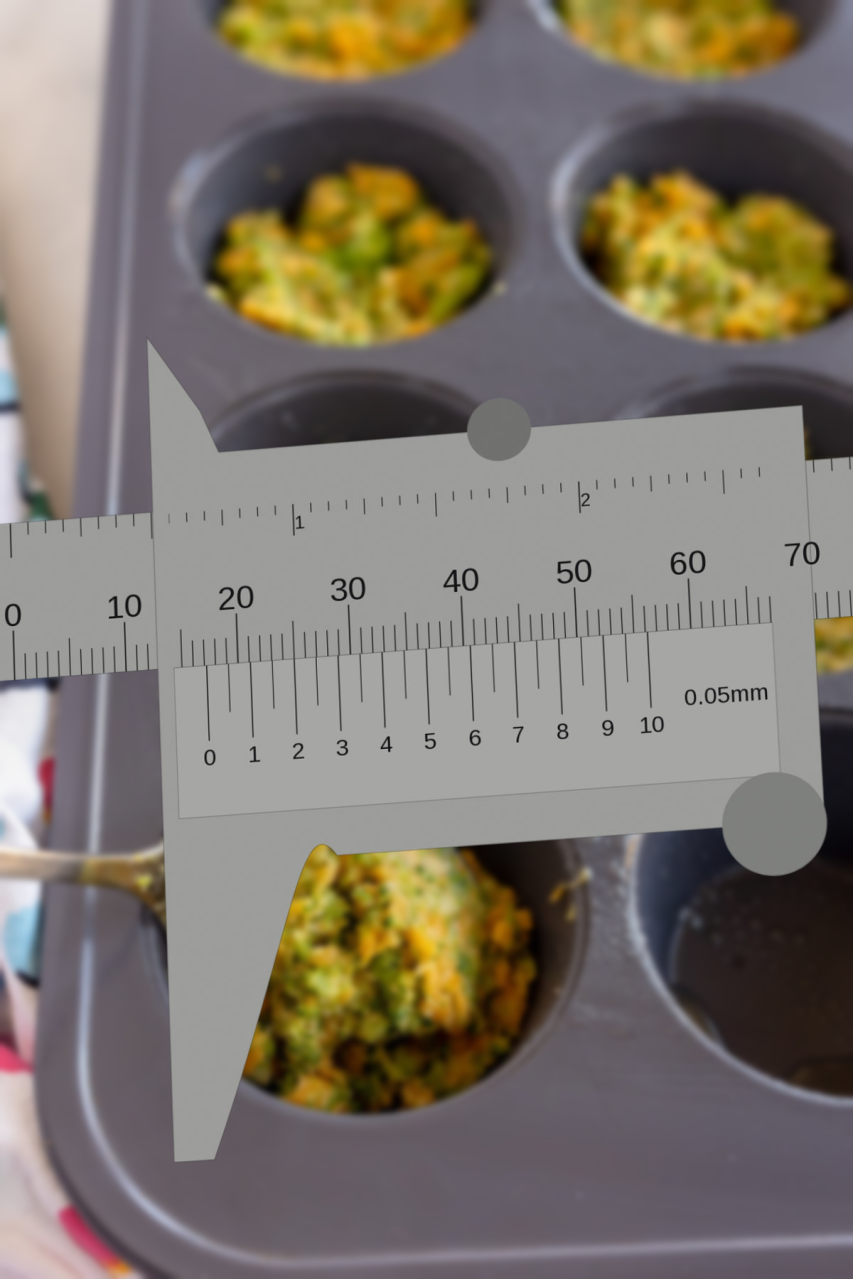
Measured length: 17.2 mm
